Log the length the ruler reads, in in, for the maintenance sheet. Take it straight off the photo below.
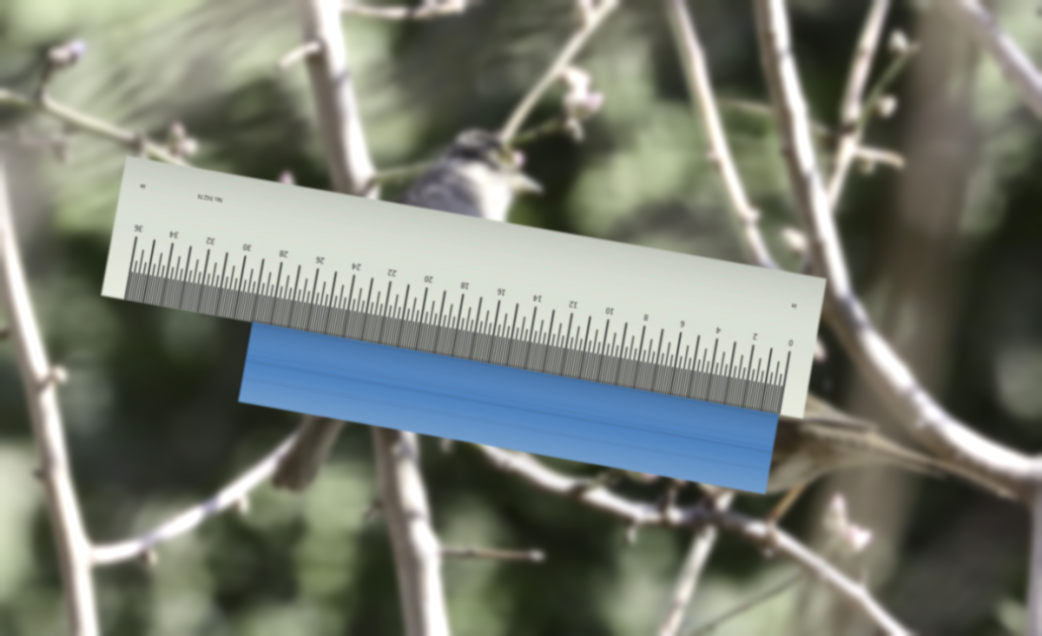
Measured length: 29 in
